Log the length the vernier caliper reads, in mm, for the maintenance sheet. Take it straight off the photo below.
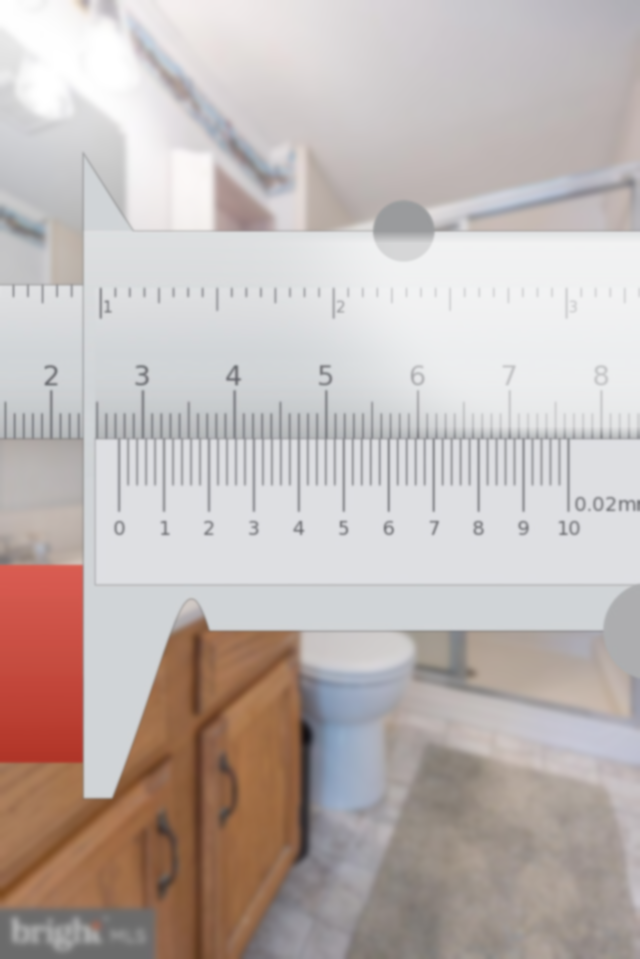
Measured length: 27.4 mm
